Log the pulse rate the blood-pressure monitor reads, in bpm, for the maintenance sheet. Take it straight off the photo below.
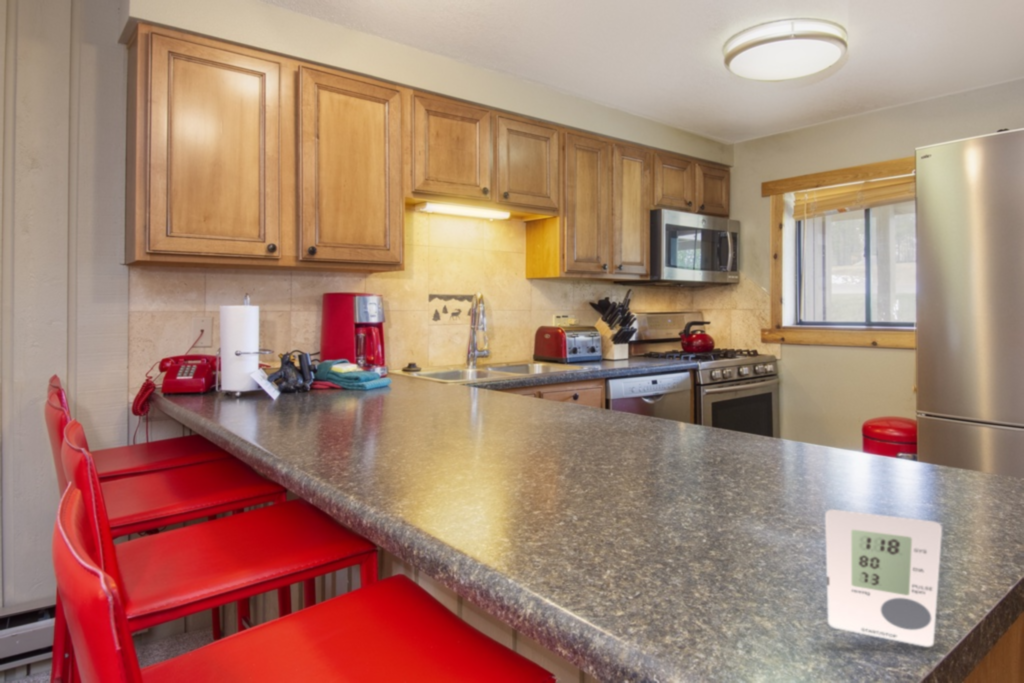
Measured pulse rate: 73 bpm
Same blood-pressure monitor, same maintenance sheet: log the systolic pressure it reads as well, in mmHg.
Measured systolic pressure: 118 mmHg
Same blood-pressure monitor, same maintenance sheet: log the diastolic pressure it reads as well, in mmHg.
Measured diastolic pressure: 80 mmHg
